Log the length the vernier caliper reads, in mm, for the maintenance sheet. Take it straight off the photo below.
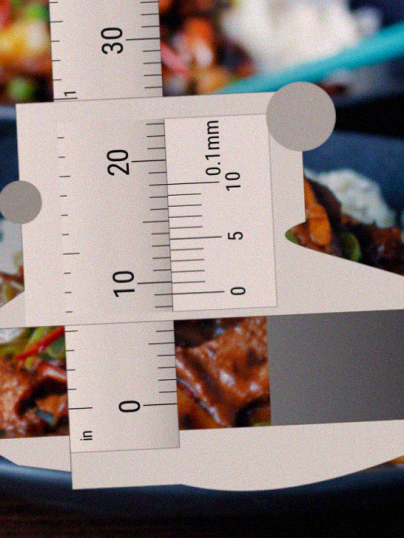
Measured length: 9.0 mm
